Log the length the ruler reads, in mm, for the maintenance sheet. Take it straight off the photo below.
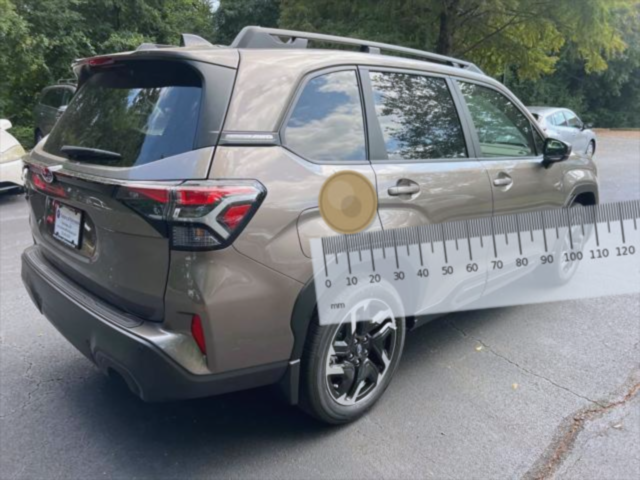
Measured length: 25 mm
